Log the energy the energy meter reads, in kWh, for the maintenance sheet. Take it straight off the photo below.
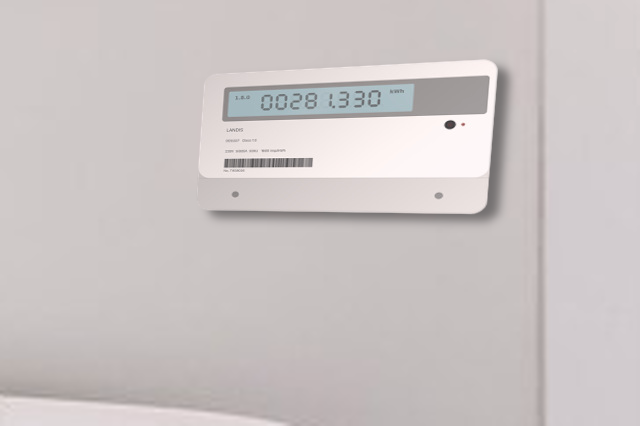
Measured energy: 281.330 kWh
